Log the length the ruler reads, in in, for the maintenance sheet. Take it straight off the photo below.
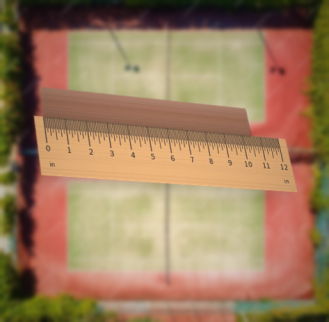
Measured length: 10.5 in
